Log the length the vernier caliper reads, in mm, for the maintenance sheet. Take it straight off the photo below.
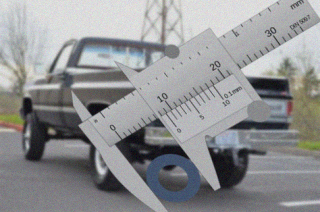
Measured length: 8.8 mm
